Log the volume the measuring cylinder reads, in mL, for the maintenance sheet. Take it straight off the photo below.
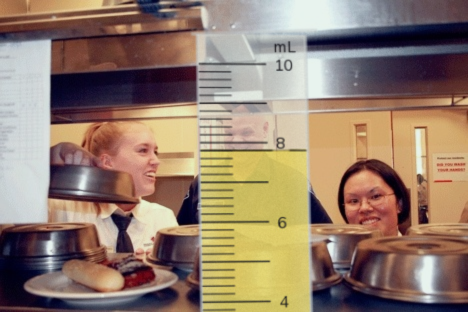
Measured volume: 7.8 mL
